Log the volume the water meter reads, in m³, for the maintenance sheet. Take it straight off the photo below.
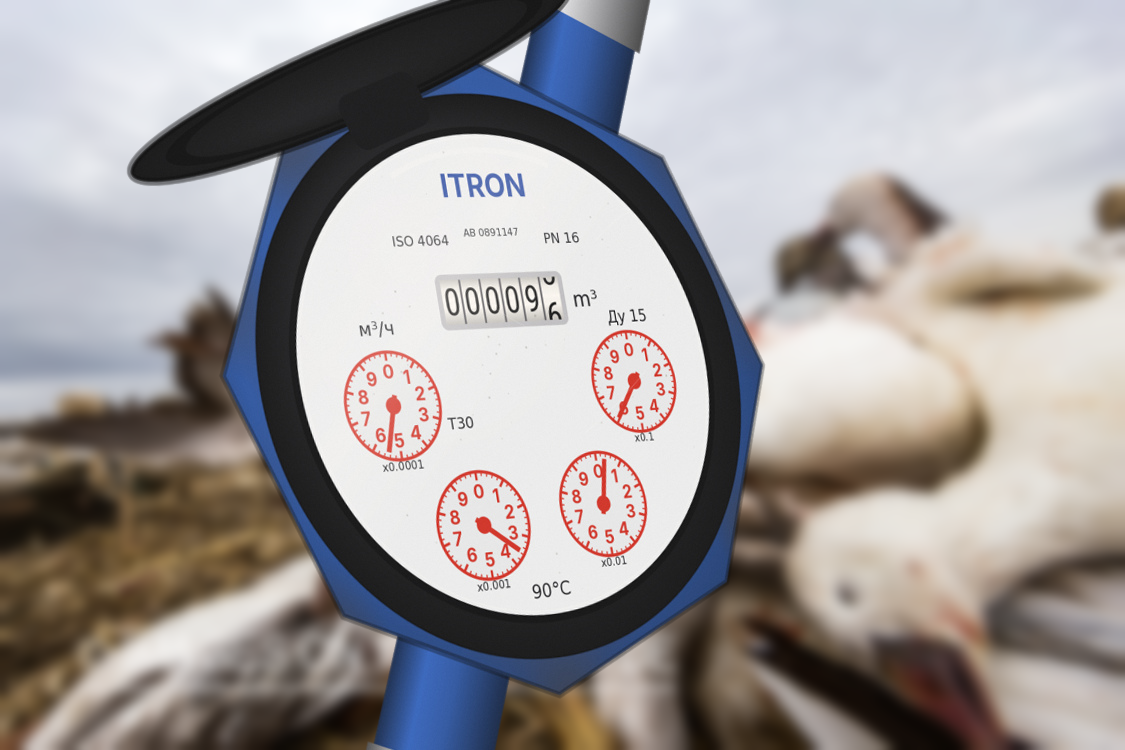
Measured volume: 95.6035 m³
